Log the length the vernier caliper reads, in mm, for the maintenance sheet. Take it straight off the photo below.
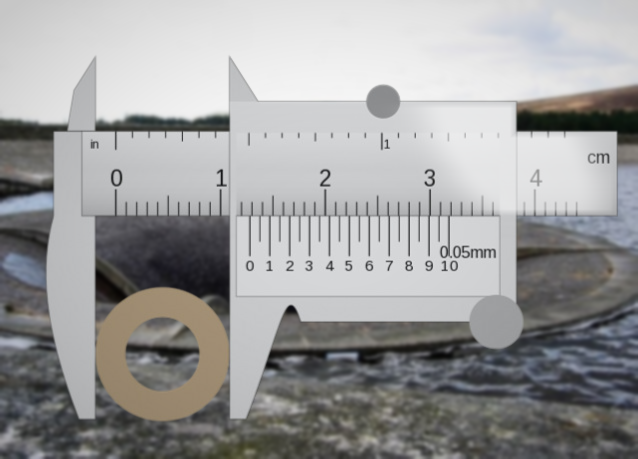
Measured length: 12.8 mm
